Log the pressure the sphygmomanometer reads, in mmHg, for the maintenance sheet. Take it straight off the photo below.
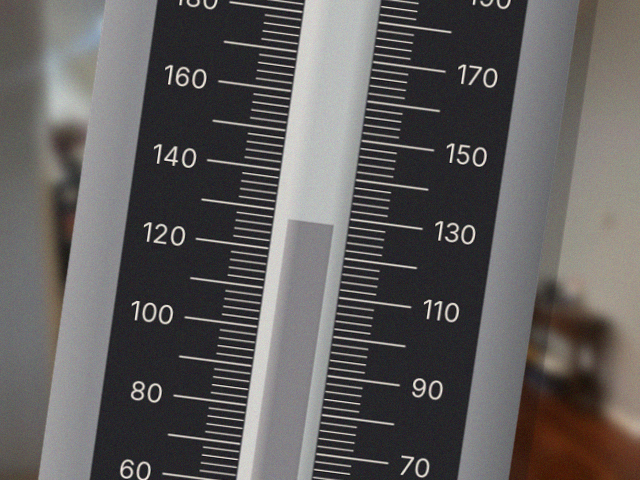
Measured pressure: 128 mmHg
